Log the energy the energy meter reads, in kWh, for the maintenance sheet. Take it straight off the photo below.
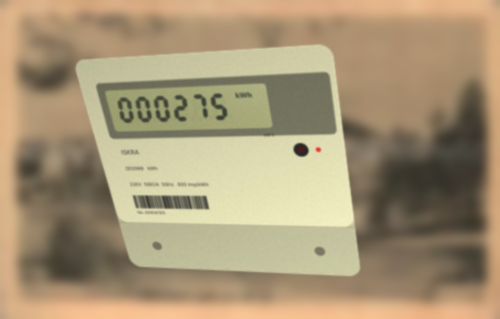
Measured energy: 275 kWh
